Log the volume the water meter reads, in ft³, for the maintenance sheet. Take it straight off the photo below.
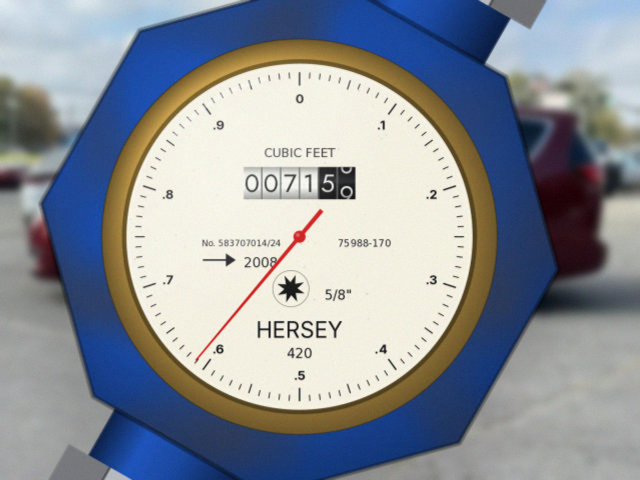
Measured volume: 7158.61 ft³
